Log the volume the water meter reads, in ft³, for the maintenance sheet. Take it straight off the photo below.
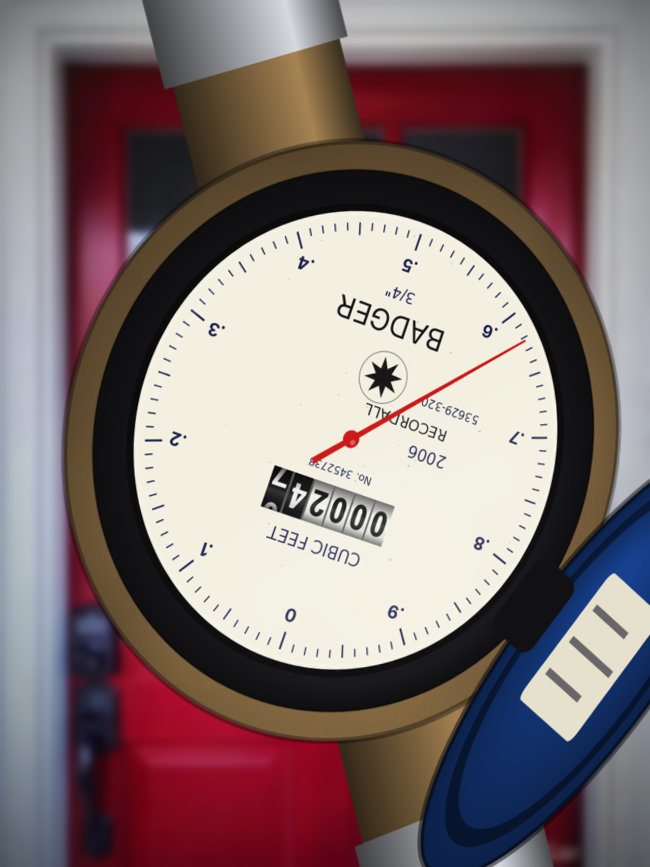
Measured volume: 246.62 ft³
